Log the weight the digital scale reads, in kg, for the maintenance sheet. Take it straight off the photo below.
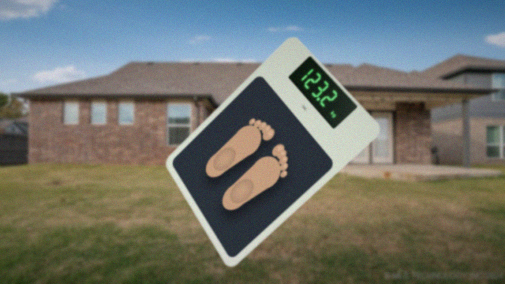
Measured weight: 123.2 kg
